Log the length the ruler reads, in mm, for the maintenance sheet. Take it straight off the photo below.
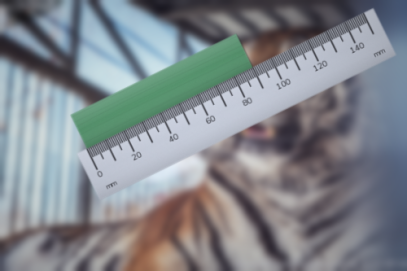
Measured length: 90 mm
